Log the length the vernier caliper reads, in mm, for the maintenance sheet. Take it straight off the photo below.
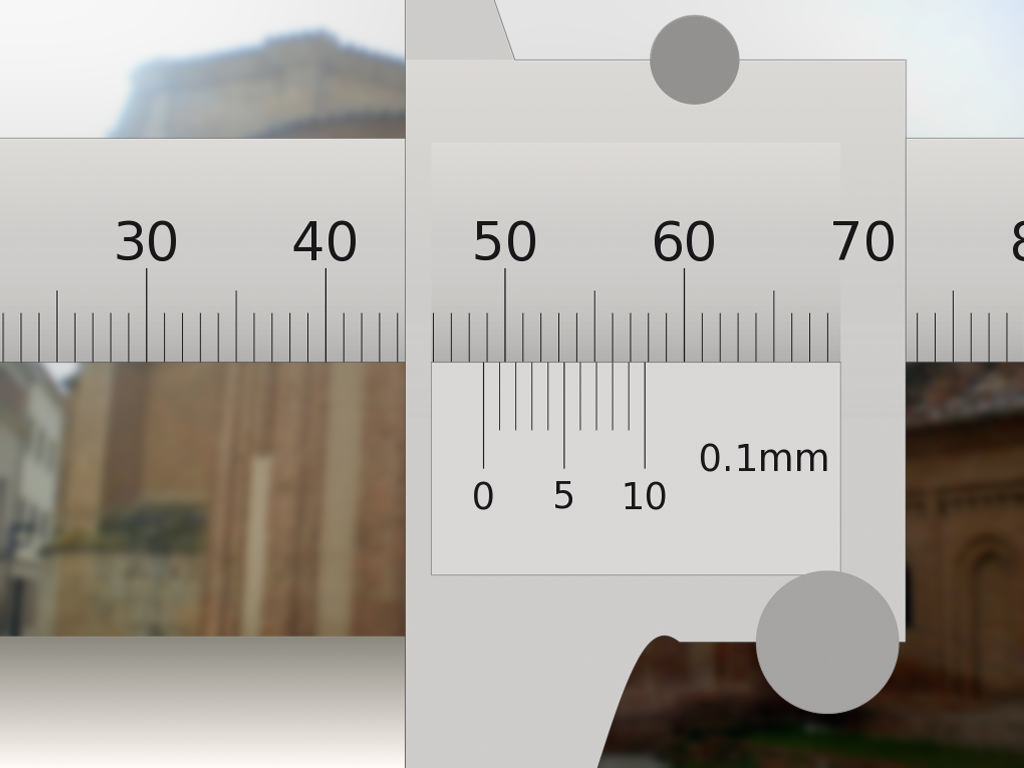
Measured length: 48.8 mm
